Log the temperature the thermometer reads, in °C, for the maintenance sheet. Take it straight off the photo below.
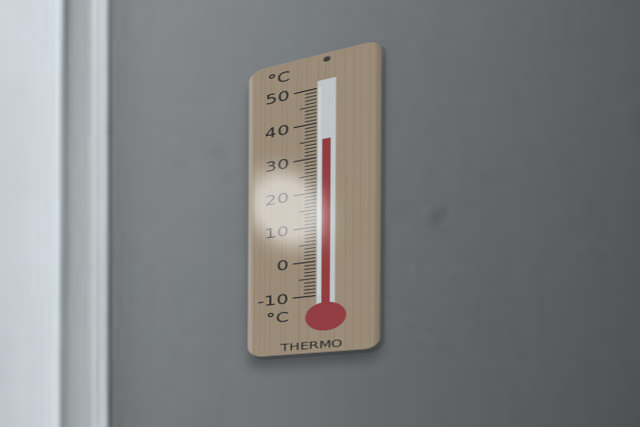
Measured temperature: 35 °C
